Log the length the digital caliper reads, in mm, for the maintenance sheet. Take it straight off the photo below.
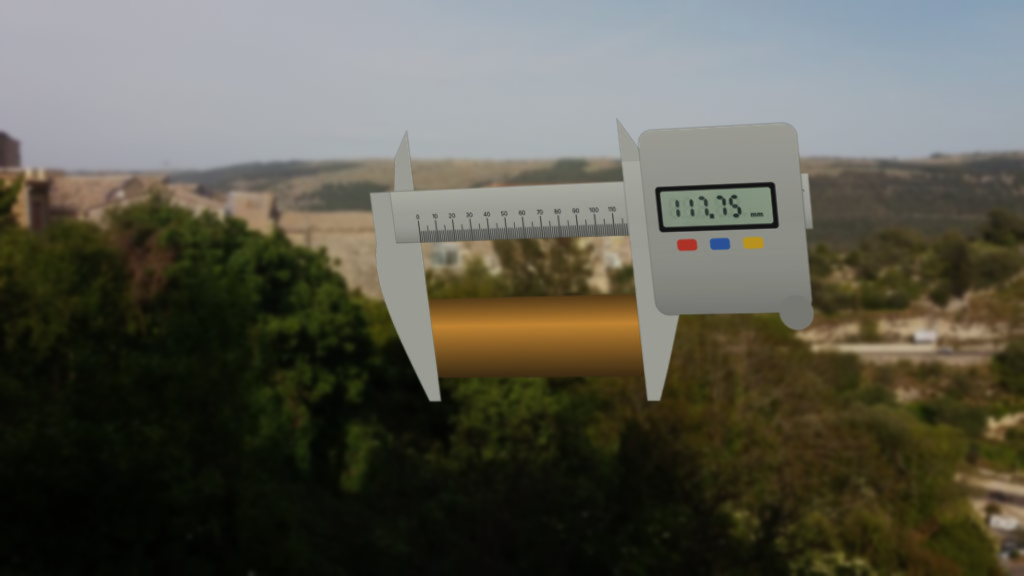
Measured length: 117.75 mm
